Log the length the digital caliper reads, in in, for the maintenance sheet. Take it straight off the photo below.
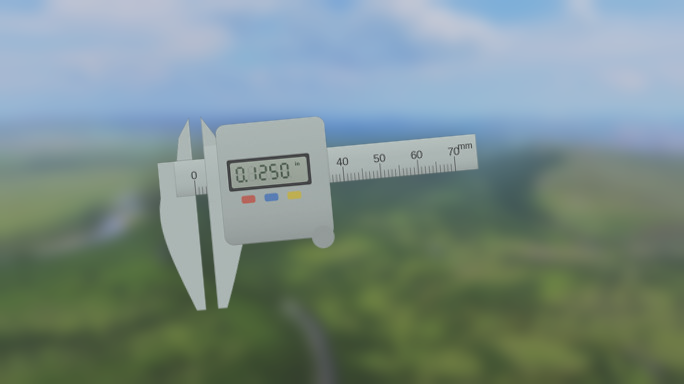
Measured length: 0.1250 in
